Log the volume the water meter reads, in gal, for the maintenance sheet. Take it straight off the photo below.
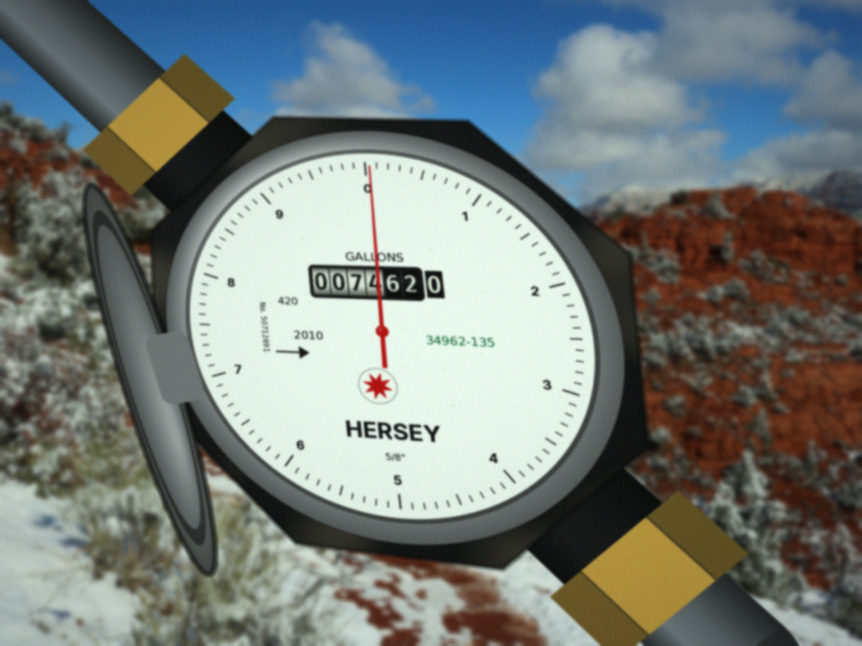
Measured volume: 74620.0 gal
